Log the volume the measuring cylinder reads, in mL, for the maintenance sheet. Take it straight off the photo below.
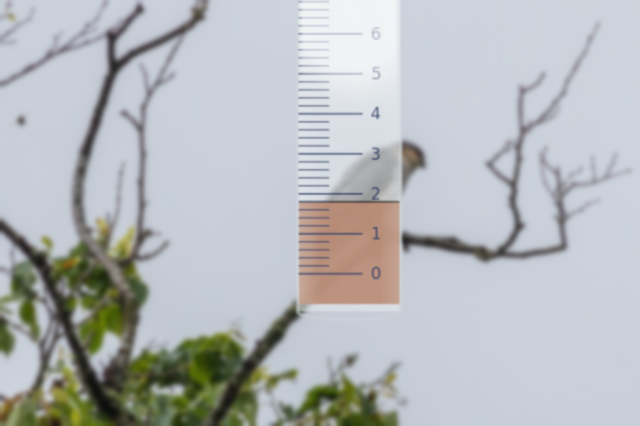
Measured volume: 1.8 mL
